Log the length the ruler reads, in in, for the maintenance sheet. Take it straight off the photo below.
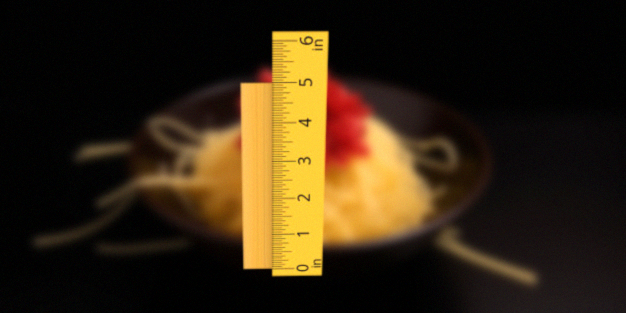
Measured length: 5 in
